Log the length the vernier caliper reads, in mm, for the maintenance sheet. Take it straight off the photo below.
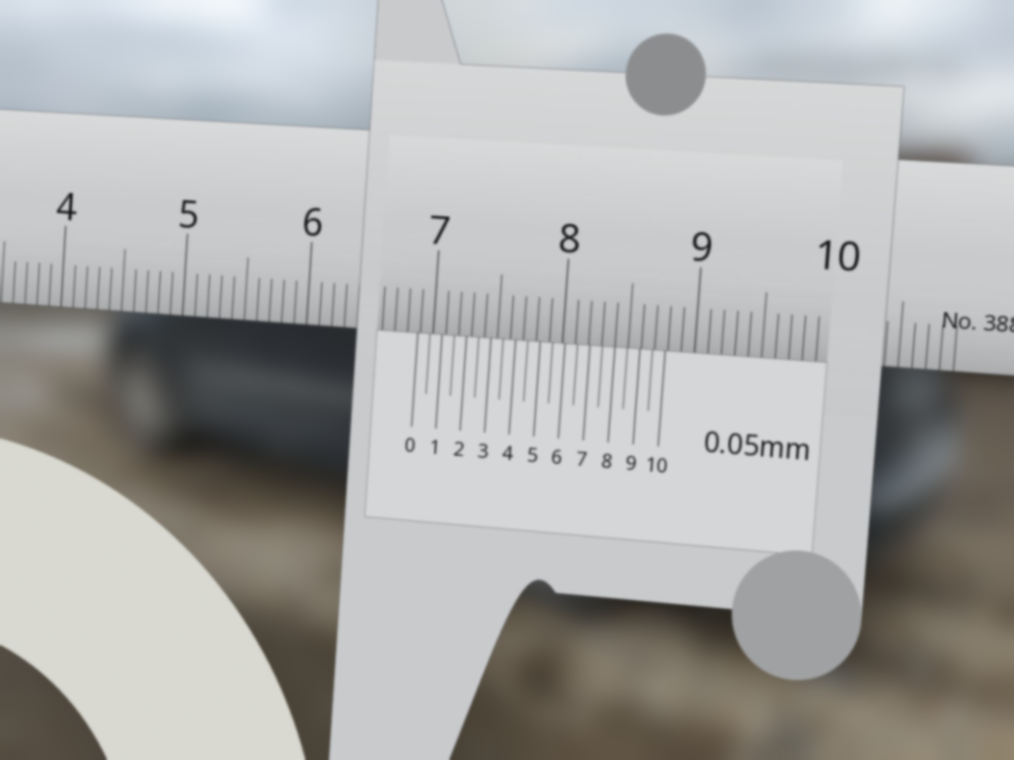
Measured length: 68.8 mm
